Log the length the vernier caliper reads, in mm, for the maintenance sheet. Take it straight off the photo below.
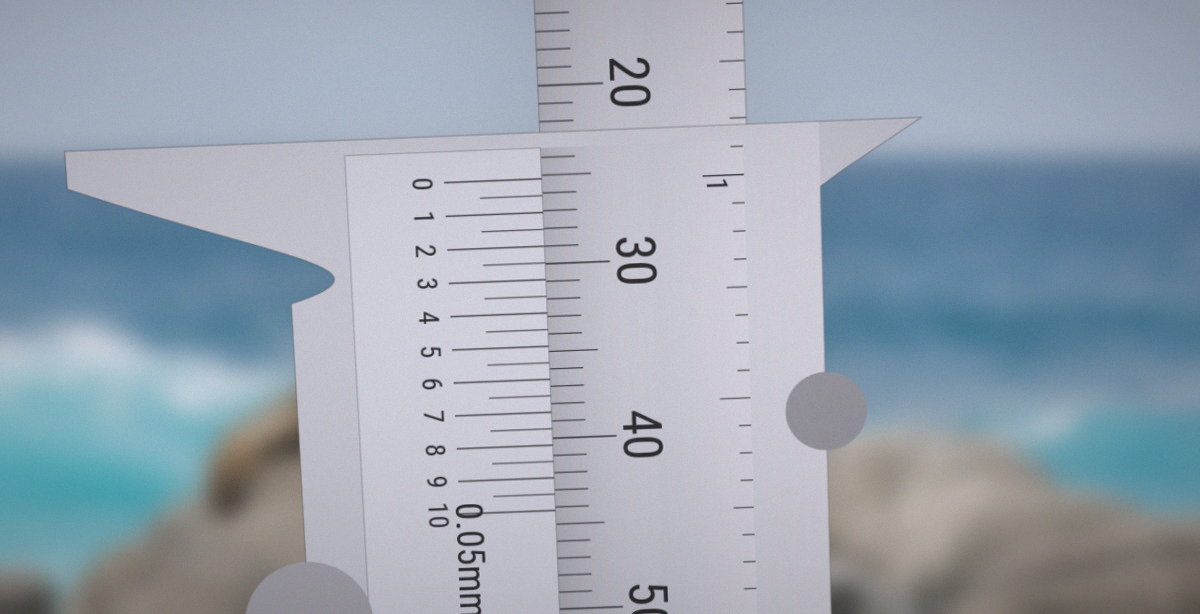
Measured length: 25.2 mm
